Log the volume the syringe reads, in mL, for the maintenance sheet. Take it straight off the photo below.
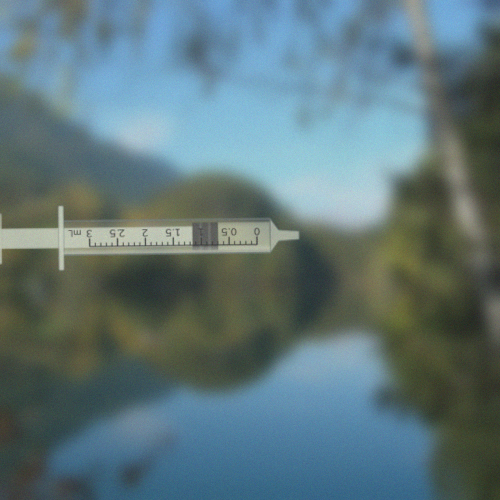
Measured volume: 0.7 mL
